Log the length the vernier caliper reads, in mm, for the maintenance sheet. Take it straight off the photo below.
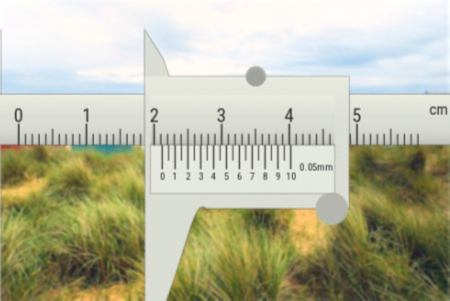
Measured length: 21.2 mm
